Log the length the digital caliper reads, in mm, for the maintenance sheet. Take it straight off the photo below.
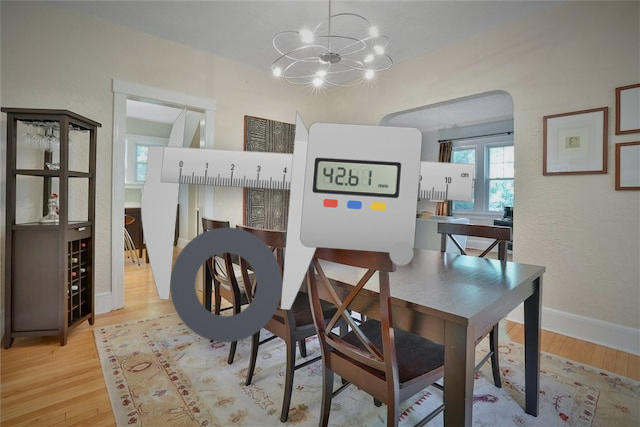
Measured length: 42.61 mm
